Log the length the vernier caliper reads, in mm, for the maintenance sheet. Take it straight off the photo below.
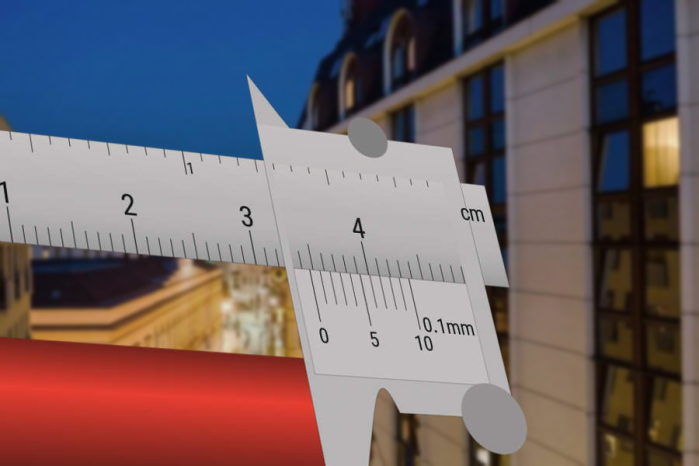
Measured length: 34.7 mm
